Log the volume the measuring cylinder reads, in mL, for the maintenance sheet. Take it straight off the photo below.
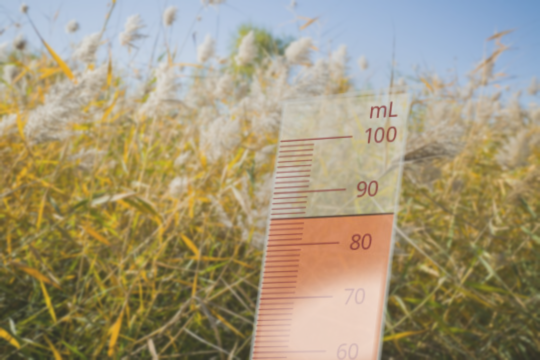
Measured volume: 85 mL
